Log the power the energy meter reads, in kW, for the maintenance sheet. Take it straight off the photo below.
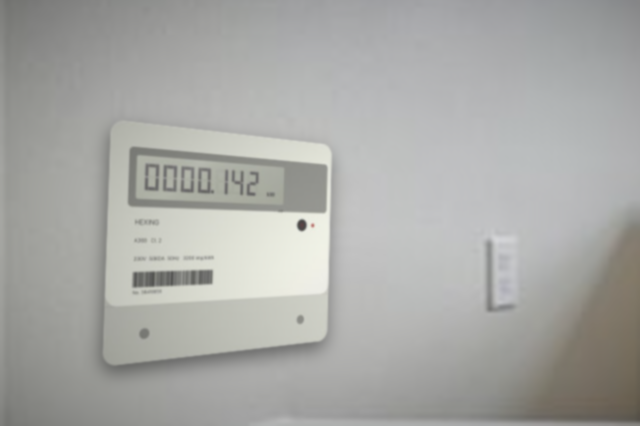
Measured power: 0.142 kW
